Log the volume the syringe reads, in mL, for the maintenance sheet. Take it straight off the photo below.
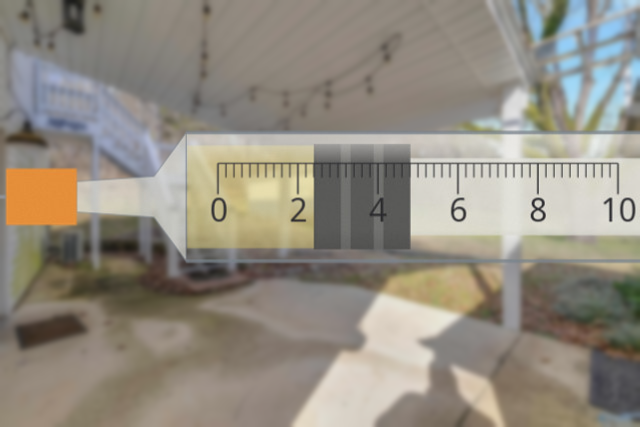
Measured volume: 2.4 mL
